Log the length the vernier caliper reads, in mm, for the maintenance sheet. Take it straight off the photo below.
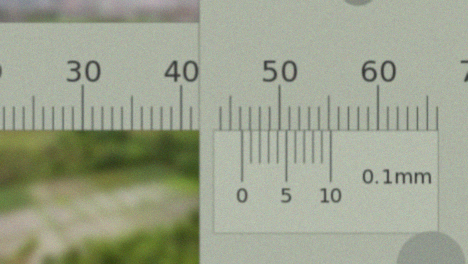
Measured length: 46.2 mm
